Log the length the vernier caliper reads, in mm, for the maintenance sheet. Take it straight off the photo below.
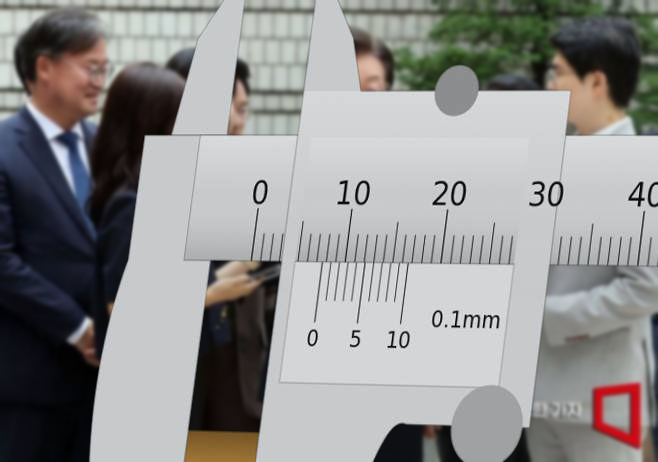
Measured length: 7.6 mm
